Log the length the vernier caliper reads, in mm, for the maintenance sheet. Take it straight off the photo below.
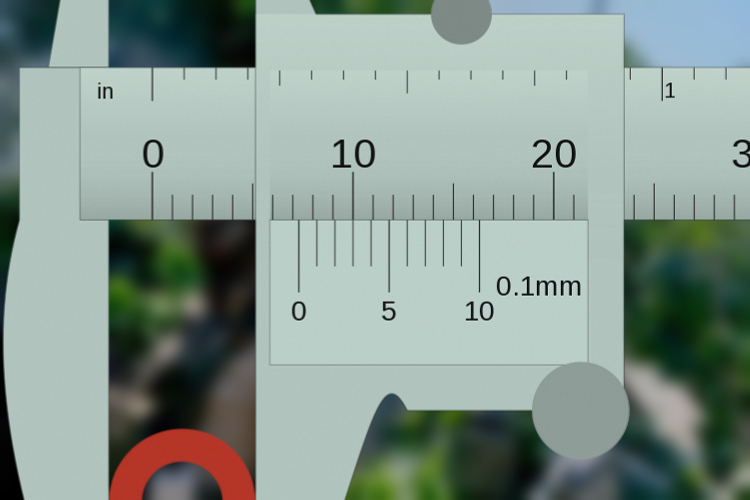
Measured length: 7.3 mm
